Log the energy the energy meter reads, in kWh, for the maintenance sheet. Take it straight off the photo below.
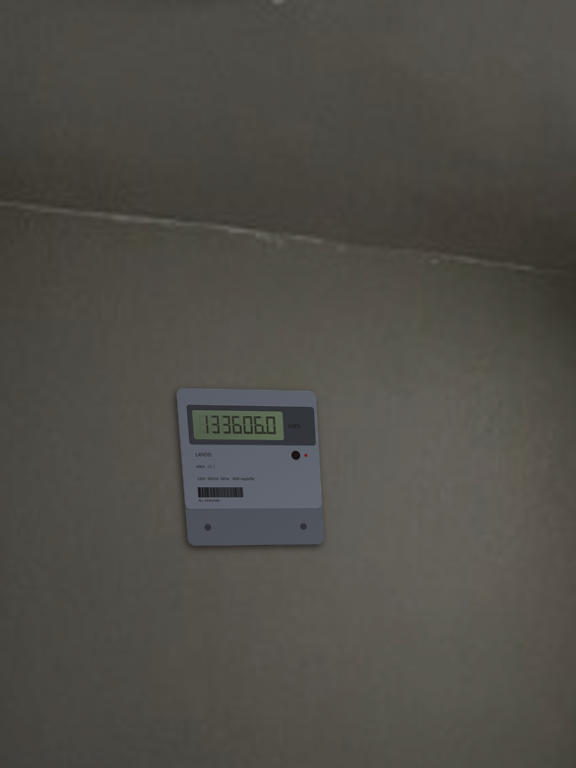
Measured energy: 133606.0 kWh
